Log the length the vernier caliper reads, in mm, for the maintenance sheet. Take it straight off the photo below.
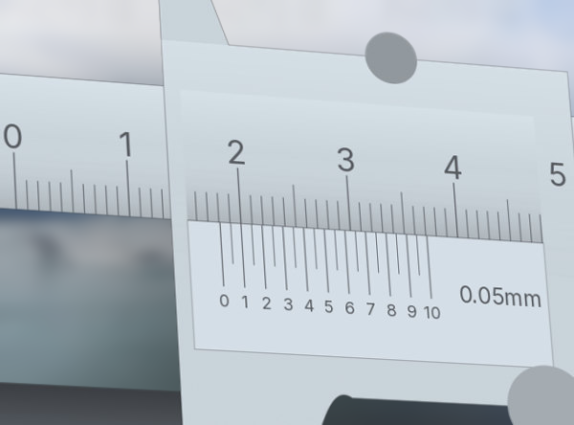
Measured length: 18.1 mm
